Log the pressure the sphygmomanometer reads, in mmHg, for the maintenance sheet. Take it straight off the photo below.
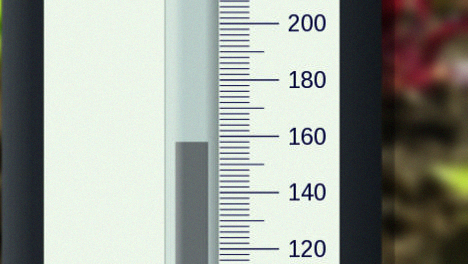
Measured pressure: 158 mmHg
